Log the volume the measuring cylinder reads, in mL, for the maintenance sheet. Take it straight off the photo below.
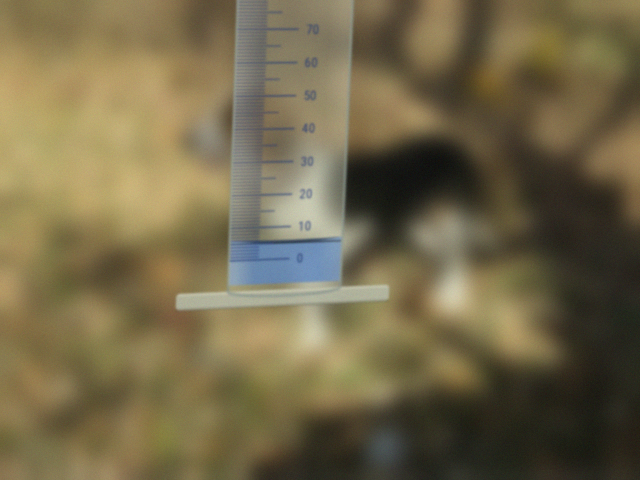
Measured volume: 5 mL
